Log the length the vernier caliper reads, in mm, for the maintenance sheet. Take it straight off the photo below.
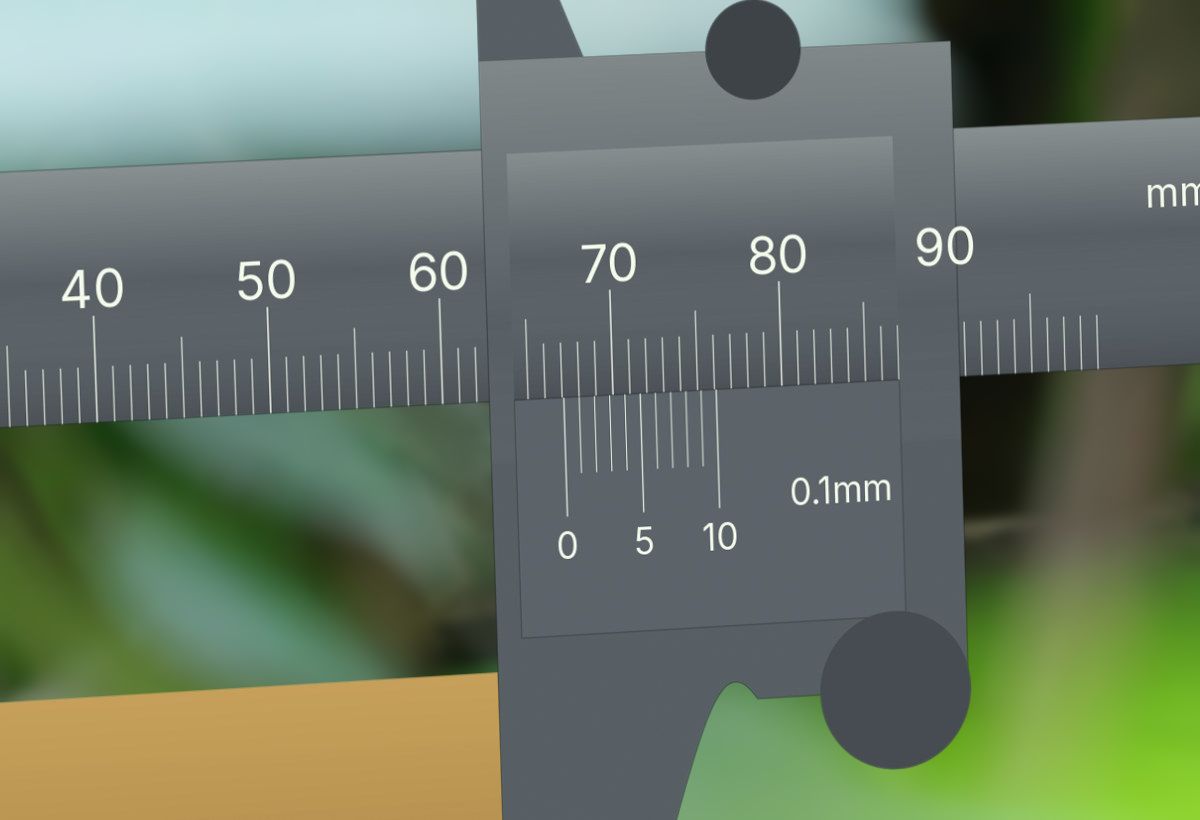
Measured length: 67.1 mm
